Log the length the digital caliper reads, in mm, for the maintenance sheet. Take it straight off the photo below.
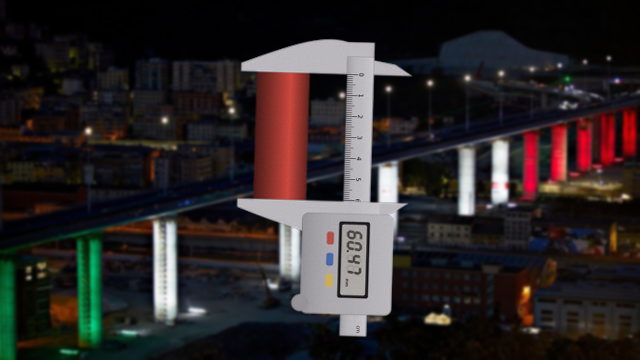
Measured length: 60.47 mm
